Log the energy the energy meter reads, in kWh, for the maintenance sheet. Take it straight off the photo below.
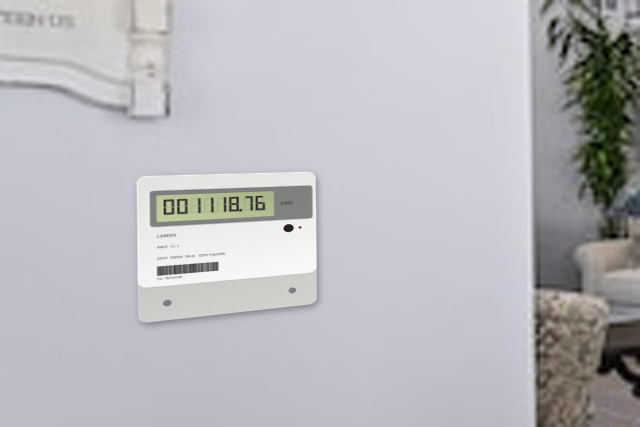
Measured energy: 1118.76 kWh
